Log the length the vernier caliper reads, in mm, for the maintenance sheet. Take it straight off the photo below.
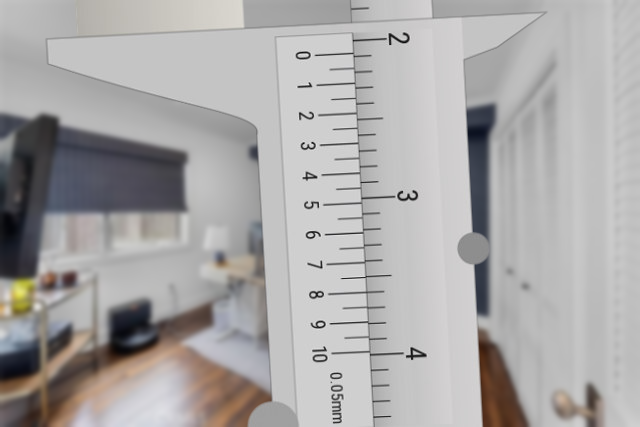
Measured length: 20.8 mm
